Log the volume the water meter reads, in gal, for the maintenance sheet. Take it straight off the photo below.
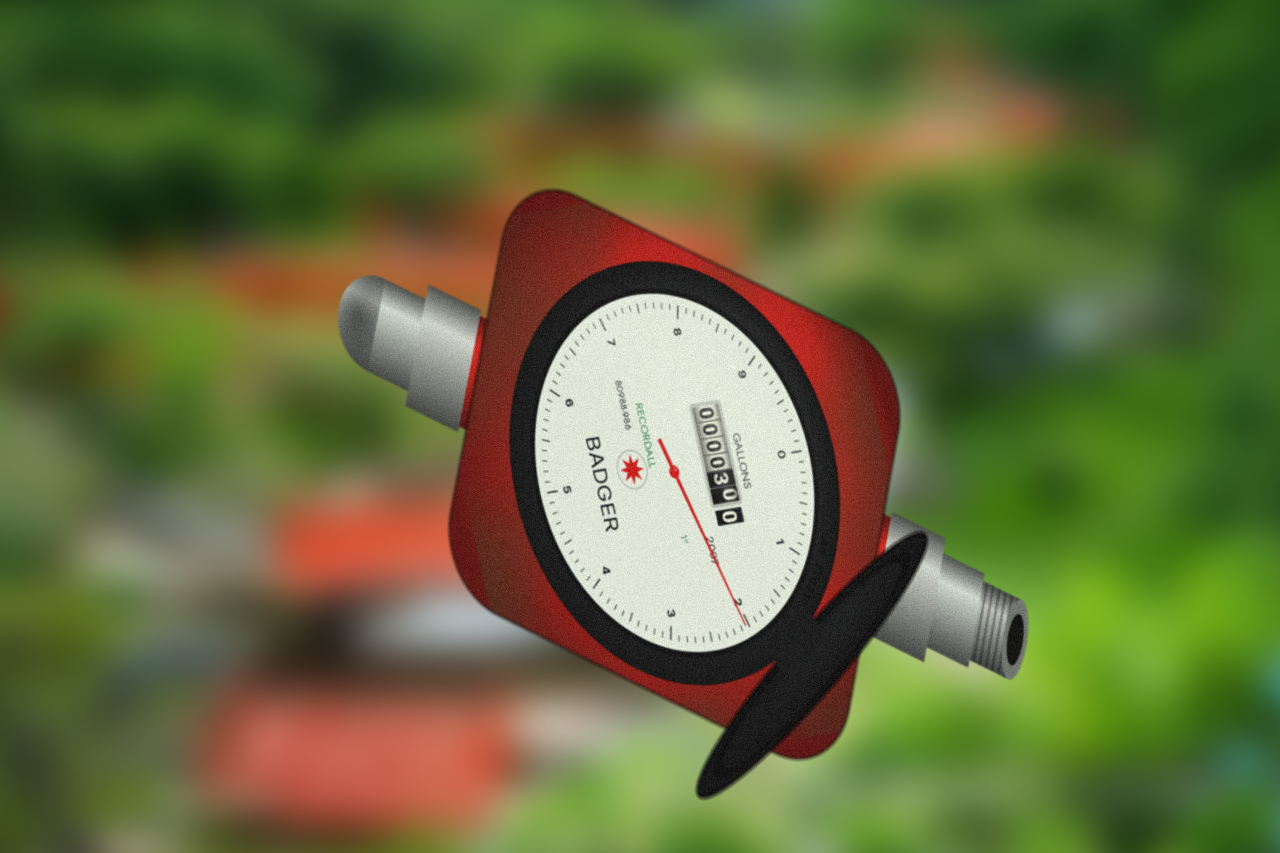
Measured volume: 302.0 gal
